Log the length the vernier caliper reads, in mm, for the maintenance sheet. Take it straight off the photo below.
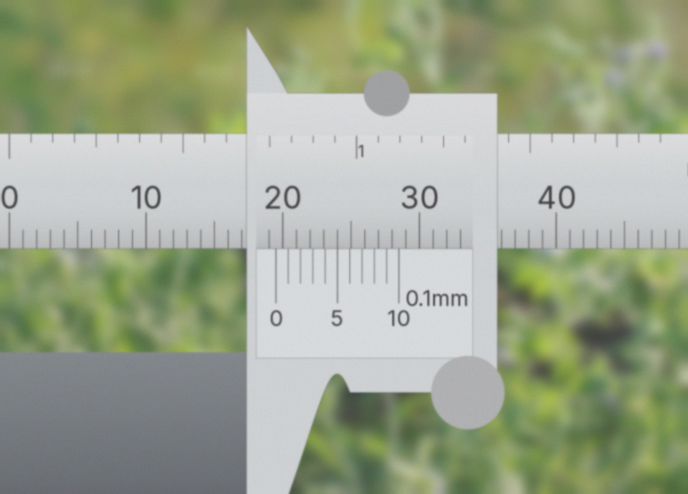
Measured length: 19.5 mm
